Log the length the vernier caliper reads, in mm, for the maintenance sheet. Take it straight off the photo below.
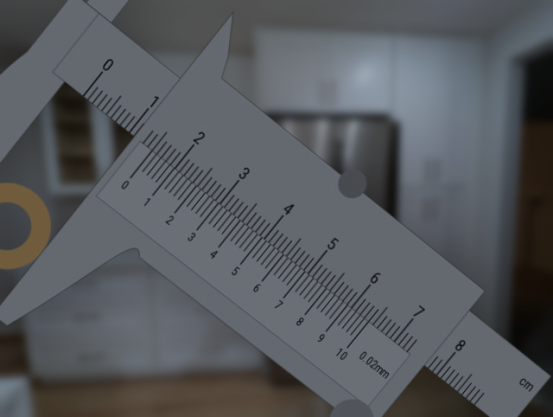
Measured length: 15.0 mm
